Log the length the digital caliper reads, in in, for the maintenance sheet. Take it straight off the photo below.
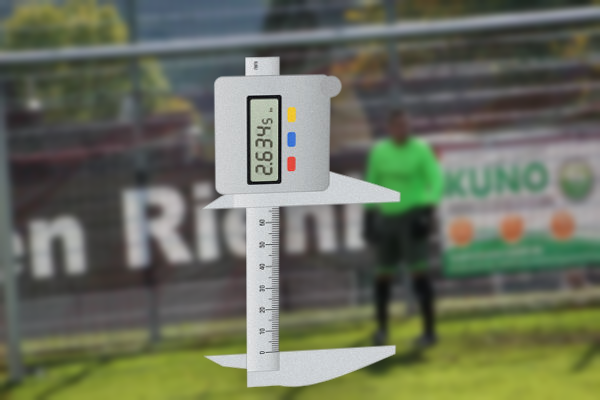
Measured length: 2.6345 in
